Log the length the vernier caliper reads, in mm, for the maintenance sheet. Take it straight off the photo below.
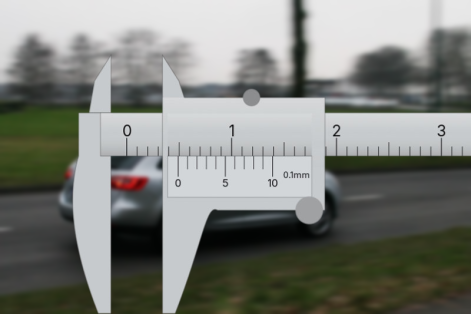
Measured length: 4.9 mm
